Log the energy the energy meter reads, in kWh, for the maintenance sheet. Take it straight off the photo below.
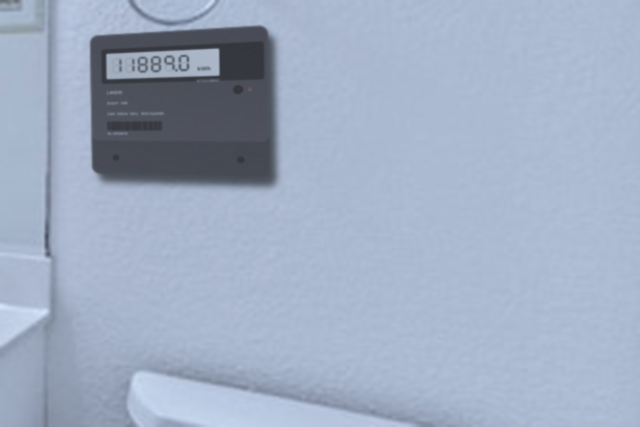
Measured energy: 11889.0 kWh
